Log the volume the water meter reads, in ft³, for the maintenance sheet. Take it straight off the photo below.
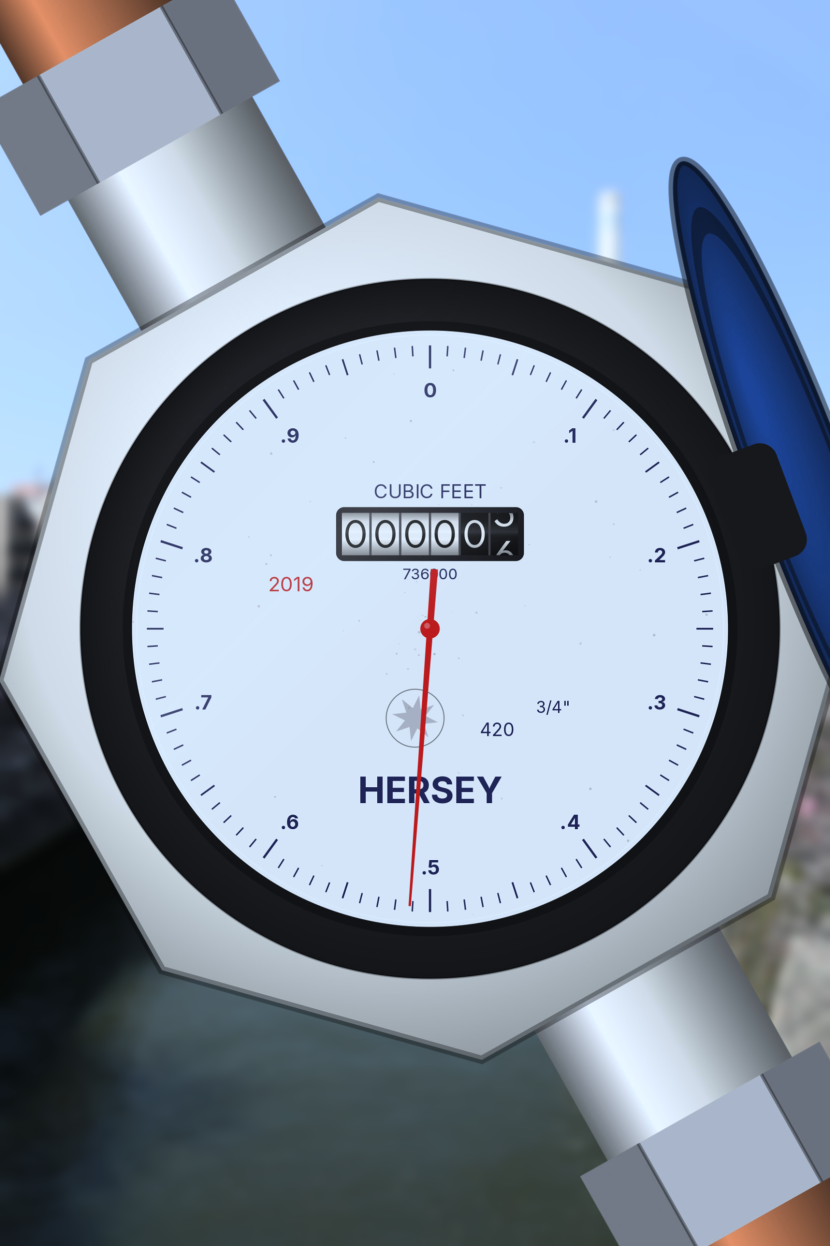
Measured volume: 5.51 ft³
